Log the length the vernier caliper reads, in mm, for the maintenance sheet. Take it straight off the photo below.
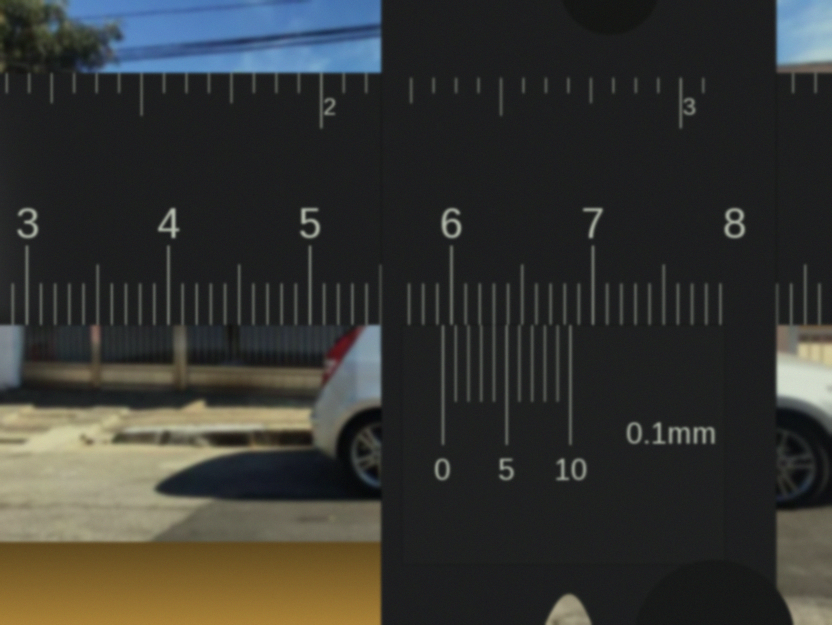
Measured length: 59.4 mm
